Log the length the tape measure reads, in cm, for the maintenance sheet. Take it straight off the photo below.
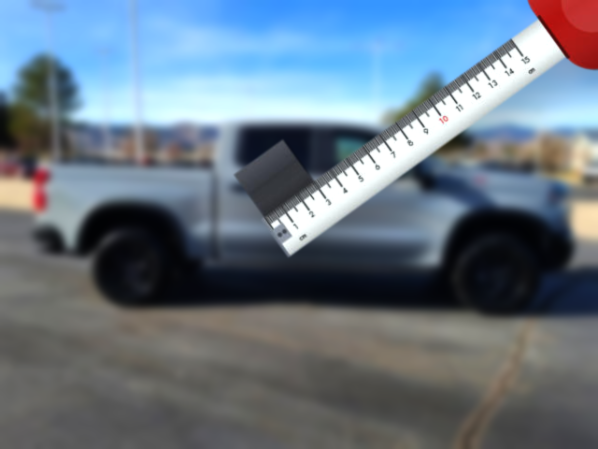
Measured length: 3 cm
